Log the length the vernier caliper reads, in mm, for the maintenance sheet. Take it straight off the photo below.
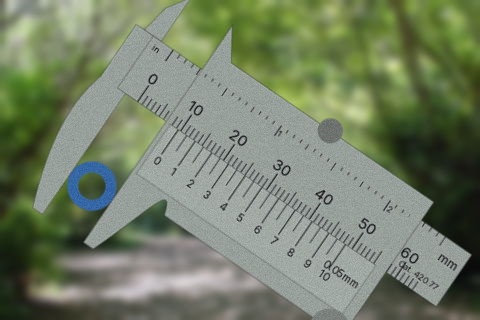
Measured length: 9.5 mm
